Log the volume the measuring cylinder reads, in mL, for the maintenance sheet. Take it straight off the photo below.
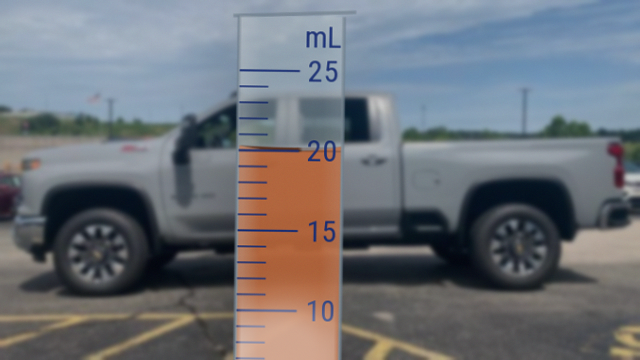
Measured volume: 20 mL
